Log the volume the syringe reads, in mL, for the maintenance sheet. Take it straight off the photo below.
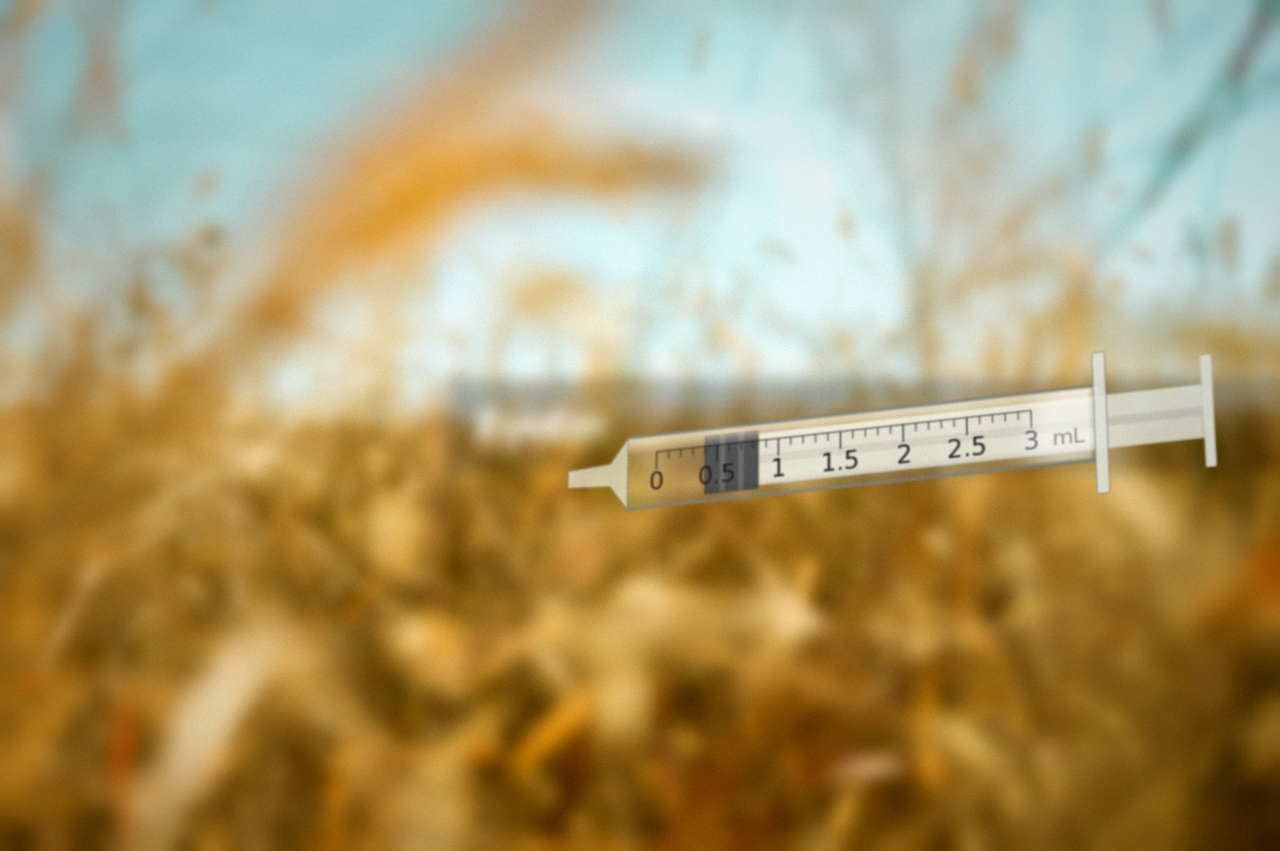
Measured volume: 0.4 mL
